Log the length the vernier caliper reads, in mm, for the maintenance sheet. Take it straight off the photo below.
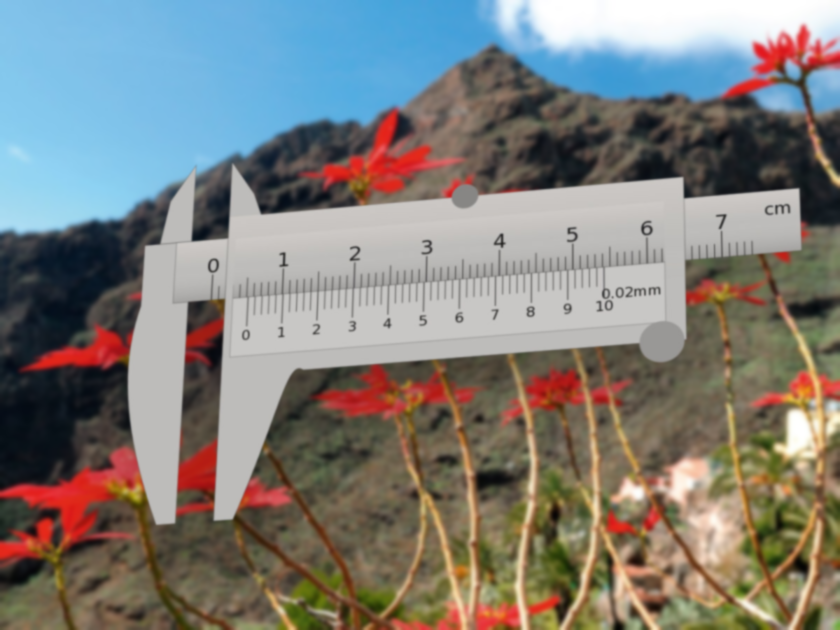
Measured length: 5.2 mm
